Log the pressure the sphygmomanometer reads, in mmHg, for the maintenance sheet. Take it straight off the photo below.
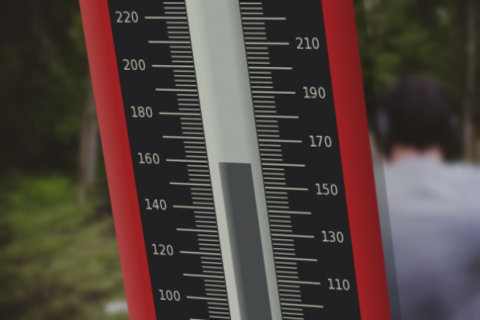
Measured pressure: 160 mmHg
